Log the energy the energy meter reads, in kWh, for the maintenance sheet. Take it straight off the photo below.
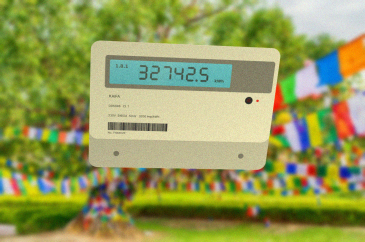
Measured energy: 32742.5 kWh
